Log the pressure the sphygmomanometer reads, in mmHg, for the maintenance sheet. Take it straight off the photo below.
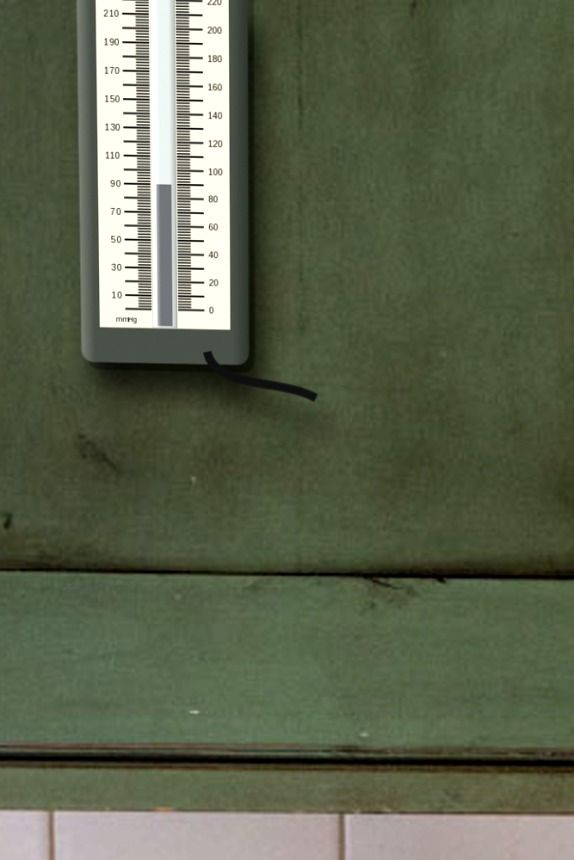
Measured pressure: 90 mmHg
